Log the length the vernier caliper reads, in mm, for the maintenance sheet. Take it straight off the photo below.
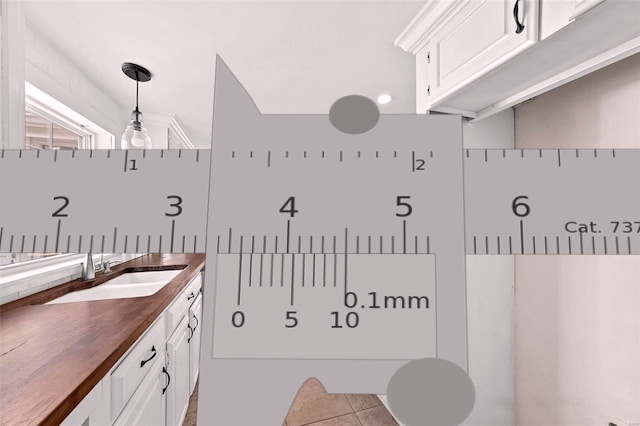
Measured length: 36.0 mm
